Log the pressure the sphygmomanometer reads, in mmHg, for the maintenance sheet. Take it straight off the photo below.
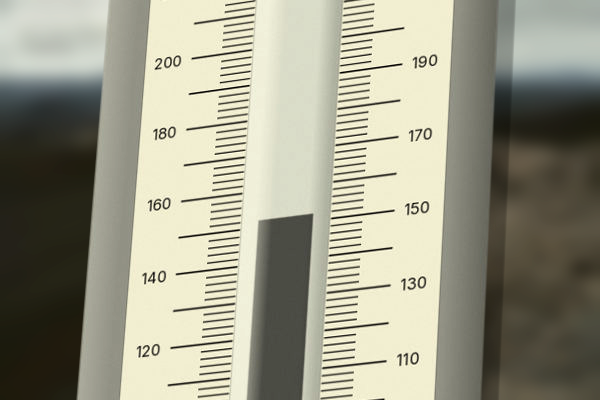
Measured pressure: 152 mmHg
